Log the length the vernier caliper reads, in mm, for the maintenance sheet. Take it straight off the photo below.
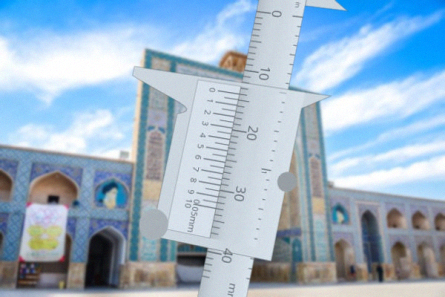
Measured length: 14.0 mm
